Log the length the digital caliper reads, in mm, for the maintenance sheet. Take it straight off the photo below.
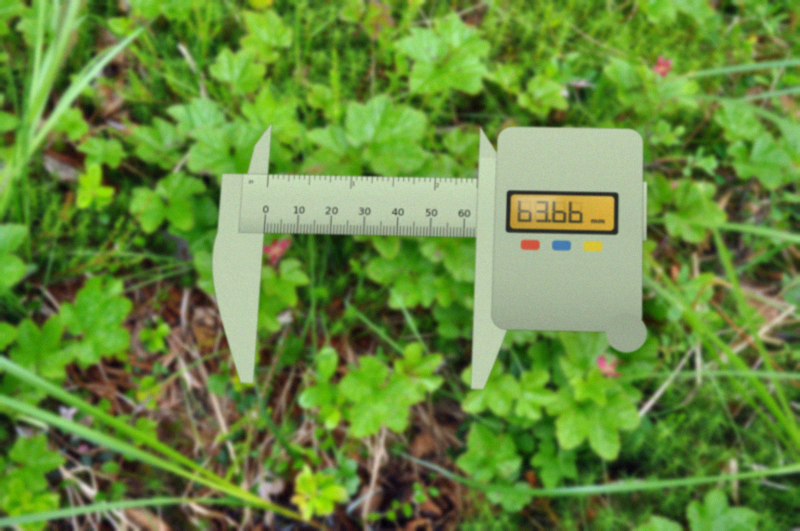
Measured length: 63.66 mm
